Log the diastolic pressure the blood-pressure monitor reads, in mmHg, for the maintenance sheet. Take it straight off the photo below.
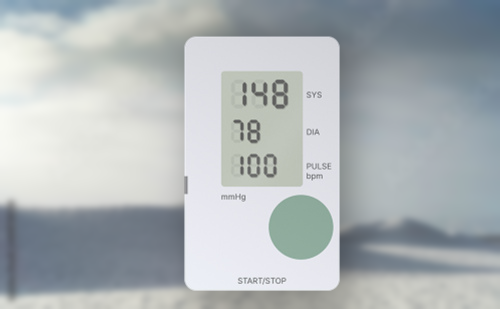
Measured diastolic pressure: 78 mmHg
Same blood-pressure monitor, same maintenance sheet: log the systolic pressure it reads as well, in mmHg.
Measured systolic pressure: 148 mmHg
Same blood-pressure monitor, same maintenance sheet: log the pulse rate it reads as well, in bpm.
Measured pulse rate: 100 bpm
